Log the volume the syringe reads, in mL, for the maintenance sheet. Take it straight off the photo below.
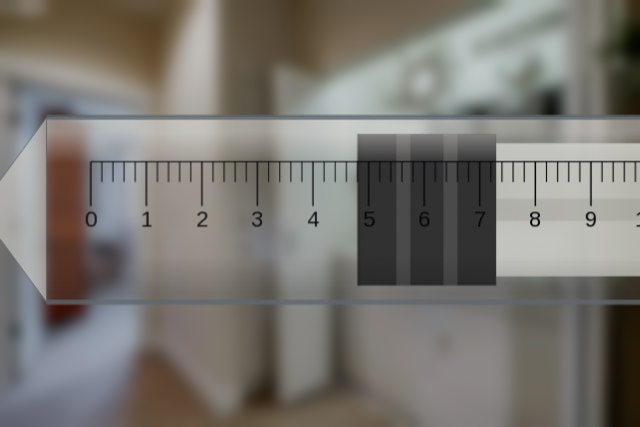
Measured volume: 4.8 mL
